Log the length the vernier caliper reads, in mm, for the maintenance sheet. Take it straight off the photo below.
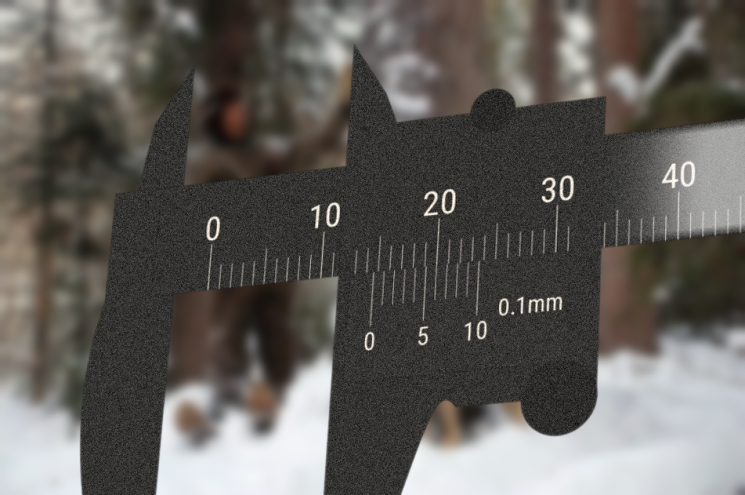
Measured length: 14.6 mm
